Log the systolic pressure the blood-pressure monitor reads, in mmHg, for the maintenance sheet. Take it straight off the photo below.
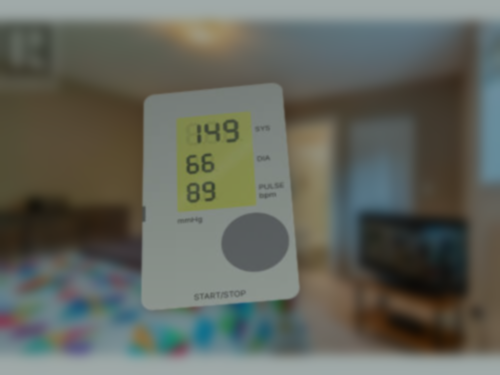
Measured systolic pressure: 149 mmHg
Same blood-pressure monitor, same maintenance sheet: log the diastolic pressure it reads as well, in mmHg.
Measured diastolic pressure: 66 mmHg
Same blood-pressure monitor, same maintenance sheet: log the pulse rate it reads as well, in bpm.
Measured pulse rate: 89 bpm
